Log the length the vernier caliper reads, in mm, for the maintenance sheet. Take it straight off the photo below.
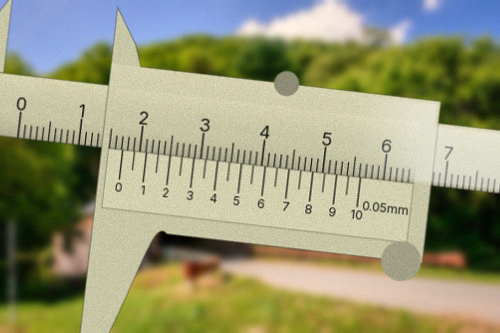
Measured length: 17.2 mm
